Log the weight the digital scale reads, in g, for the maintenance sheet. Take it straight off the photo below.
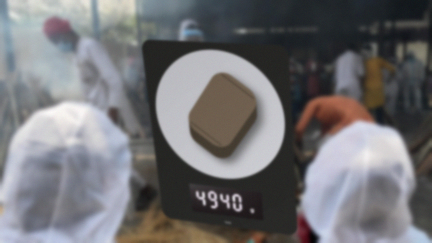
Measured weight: 4940 g
